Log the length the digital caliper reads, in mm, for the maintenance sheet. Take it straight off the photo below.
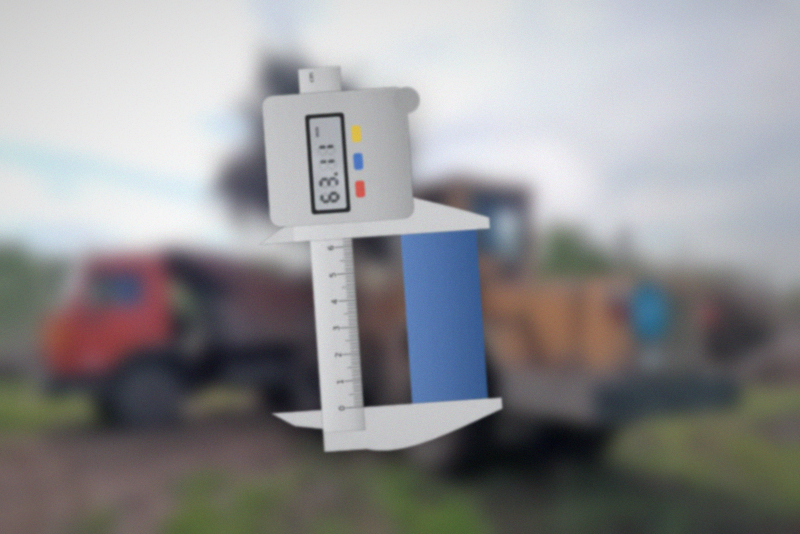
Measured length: 63.11 mm
